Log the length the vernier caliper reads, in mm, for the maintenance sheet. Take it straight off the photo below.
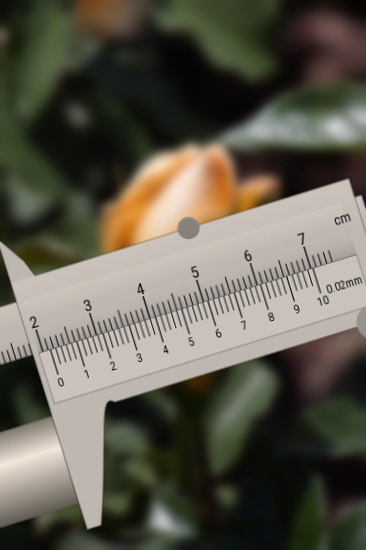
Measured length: 21.4 mm
